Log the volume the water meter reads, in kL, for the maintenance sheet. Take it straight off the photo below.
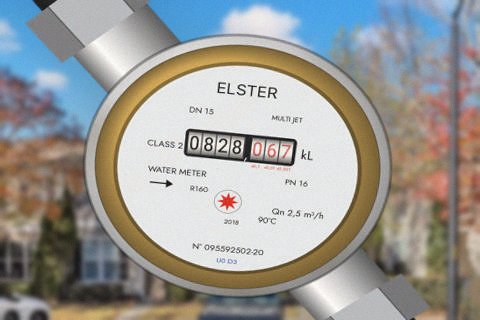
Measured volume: 828.067 kL
